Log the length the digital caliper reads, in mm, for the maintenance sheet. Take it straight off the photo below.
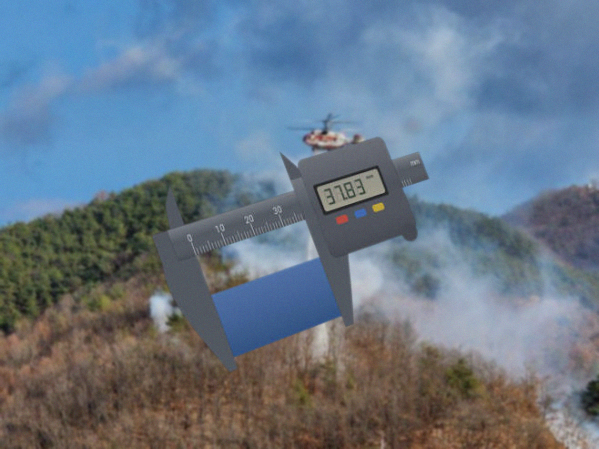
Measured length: 37.83 mm
